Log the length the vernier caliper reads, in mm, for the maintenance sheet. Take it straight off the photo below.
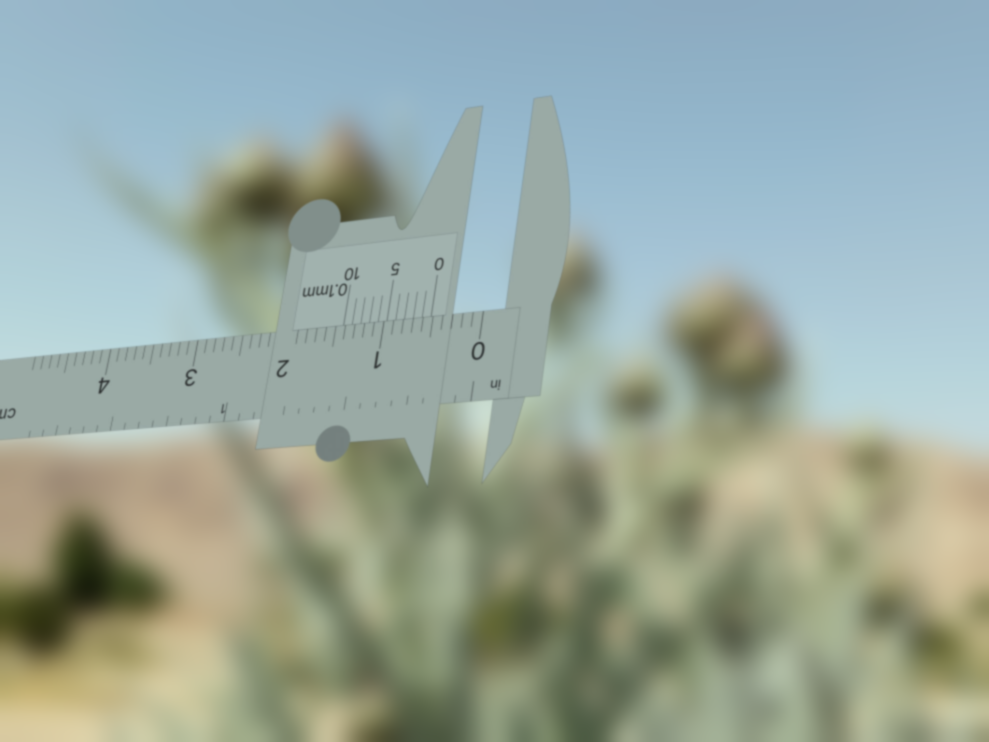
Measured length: 5.2 mm
